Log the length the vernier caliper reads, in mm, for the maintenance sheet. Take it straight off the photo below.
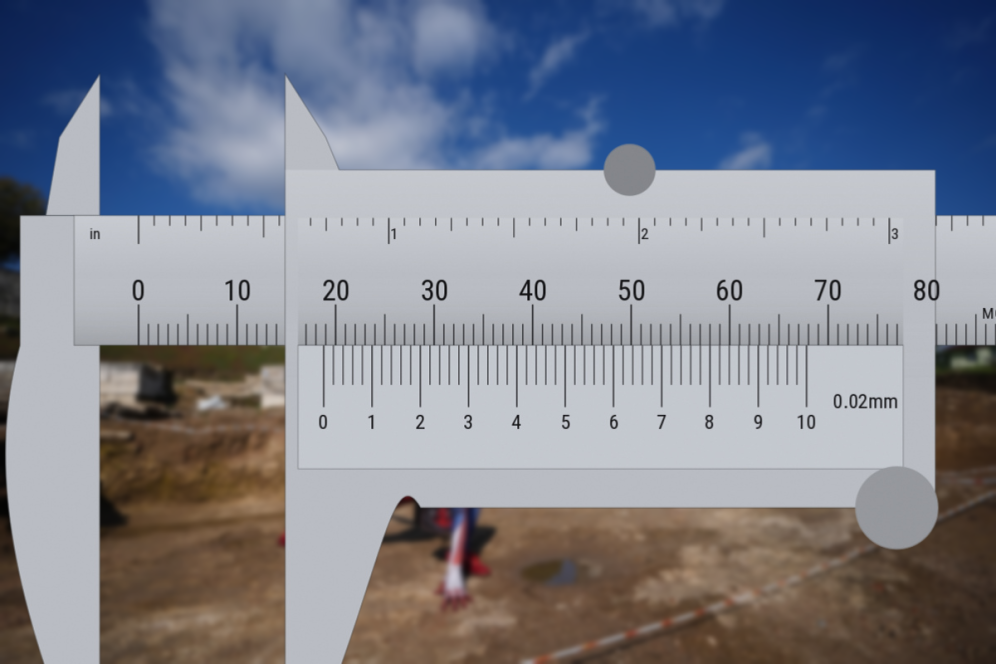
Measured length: 18.8 mm
